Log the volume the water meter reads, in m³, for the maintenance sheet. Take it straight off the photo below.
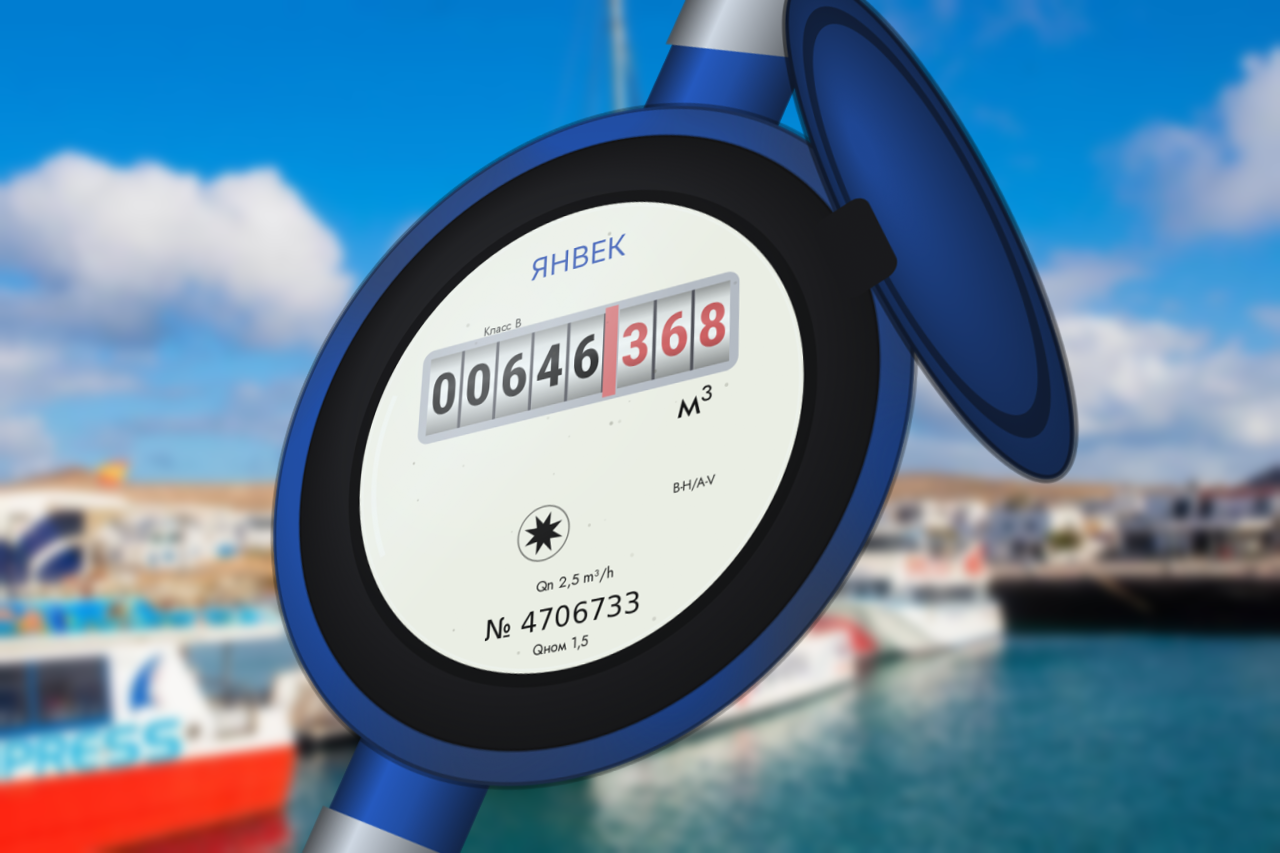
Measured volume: 646.368 m³
